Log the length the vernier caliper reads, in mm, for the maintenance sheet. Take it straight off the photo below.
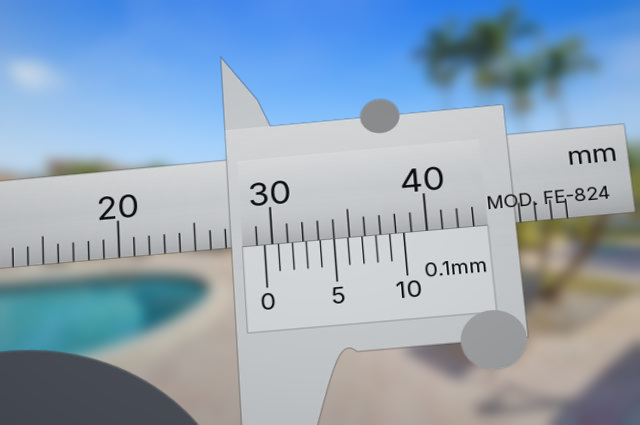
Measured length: 29.5 mm
